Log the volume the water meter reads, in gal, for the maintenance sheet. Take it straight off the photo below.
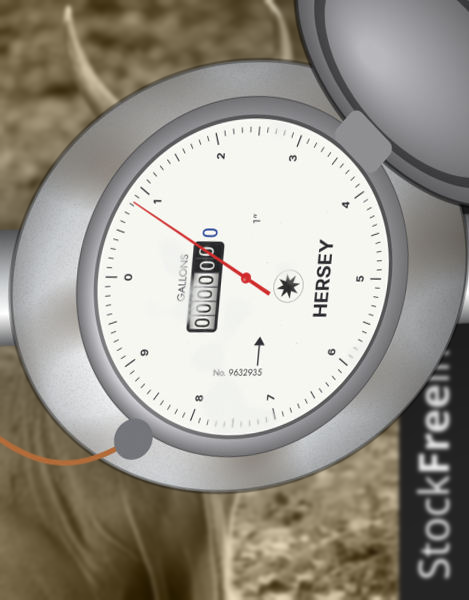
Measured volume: 0.8 gal
